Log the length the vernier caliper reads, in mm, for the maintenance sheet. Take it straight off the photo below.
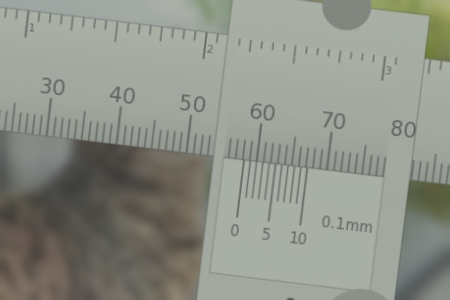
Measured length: 58.2 mm
